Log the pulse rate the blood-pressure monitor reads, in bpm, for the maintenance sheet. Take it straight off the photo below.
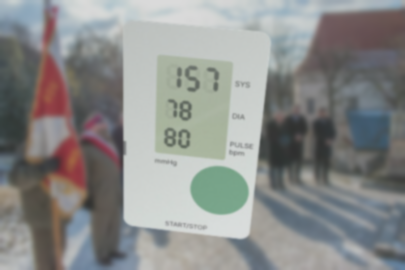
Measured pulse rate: 80 bpm
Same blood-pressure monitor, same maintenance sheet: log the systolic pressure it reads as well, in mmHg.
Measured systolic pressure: 157 mmHg
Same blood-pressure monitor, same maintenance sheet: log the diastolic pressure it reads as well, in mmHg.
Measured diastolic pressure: 78 mmHg
